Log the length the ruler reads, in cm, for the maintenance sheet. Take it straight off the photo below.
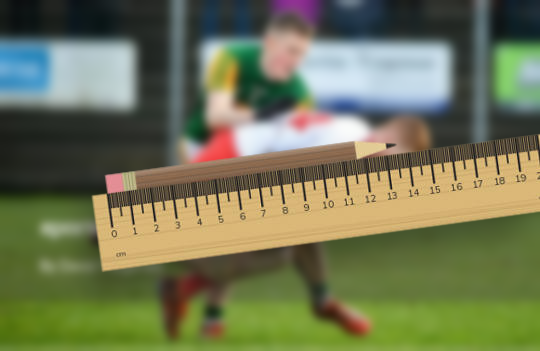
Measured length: 13.5 cm
